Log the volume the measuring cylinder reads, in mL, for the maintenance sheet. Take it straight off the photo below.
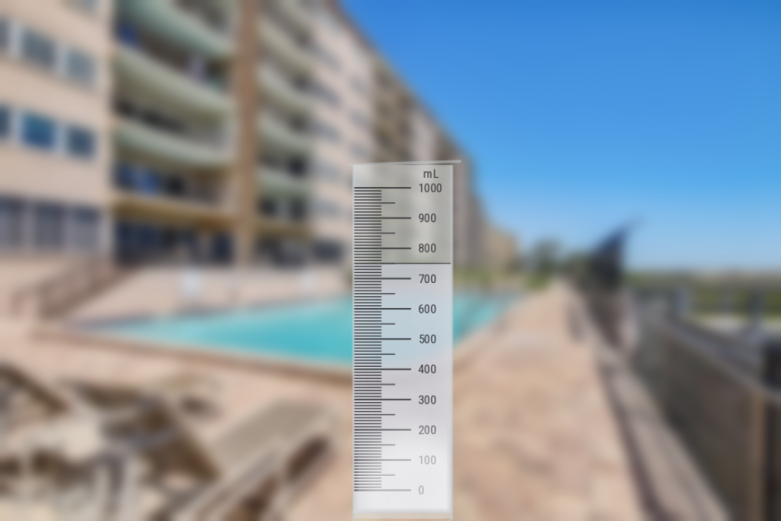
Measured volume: 750 mL
